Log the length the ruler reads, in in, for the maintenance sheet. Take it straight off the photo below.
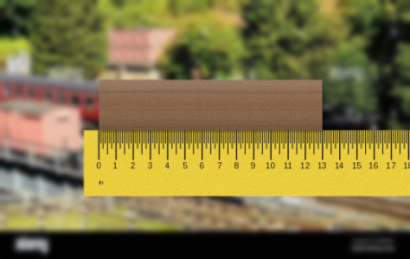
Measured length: 13 in
